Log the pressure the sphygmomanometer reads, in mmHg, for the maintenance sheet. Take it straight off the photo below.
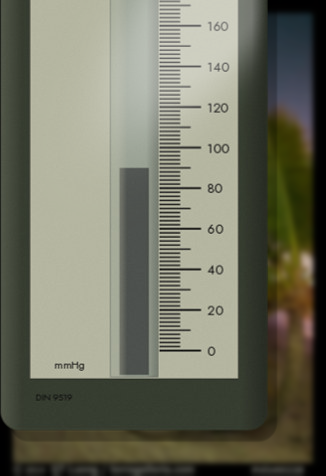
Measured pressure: 90 mmHg
